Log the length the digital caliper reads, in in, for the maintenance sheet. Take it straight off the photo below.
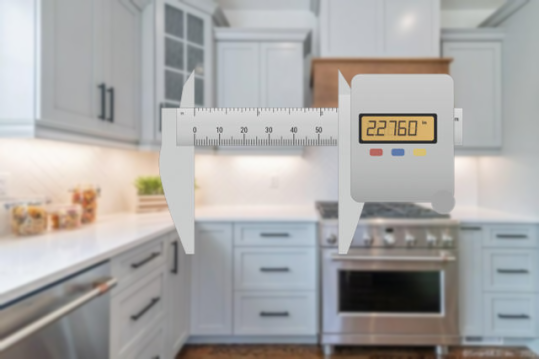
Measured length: 2.2760 in
